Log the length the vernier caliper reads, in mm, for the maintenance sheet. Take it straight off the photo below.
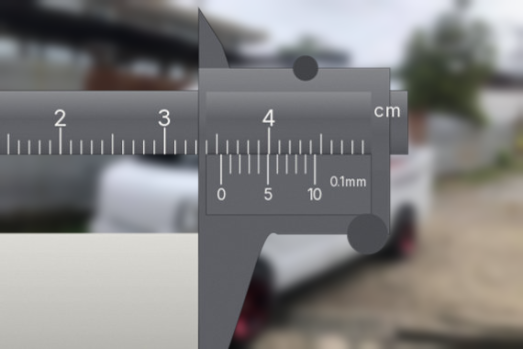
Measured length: 35.4 mm
